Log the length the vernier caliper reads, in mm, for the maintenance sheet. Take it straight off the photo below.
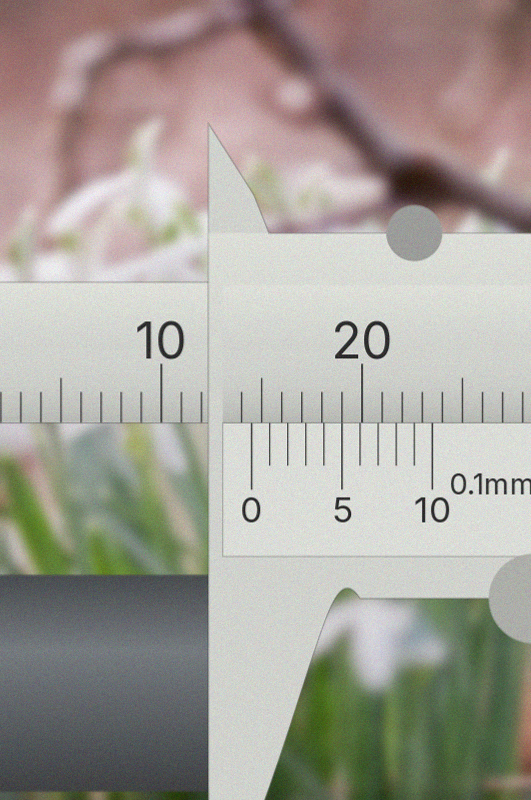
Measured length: 14.5 mm
